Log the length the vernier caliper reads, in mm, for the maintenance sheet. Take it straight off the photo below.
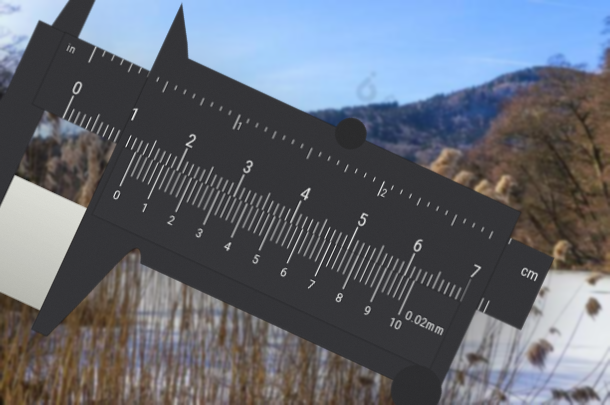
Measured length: 12.8 mm
